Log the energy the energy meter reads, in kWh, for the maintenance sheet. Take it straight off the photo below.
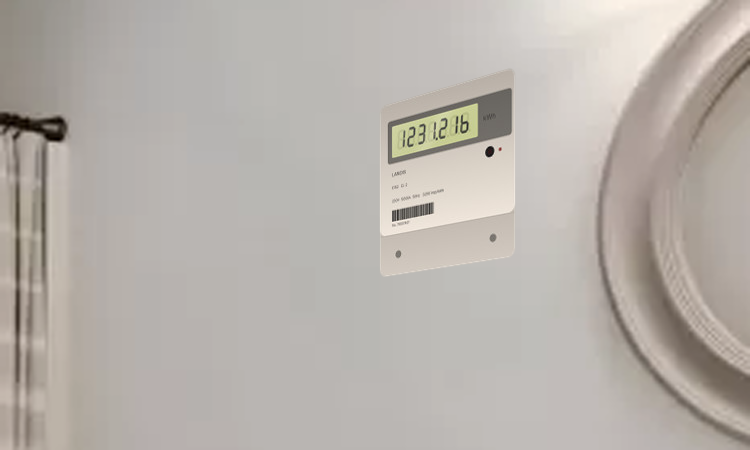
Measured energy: 1231.216 kWh
